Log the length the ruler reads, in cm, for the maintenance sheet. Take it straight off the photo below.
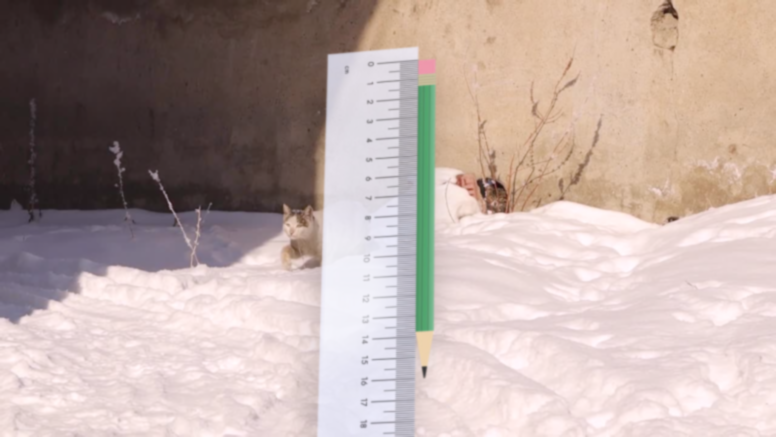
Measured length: 16 cm
